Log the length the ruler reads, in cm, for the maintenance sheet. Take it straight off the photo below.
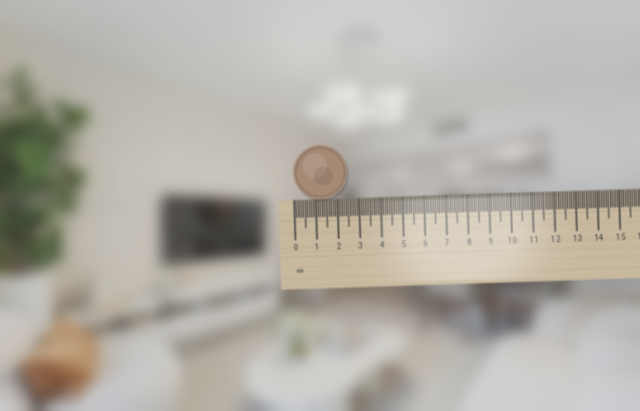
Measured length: 2.5 cm
